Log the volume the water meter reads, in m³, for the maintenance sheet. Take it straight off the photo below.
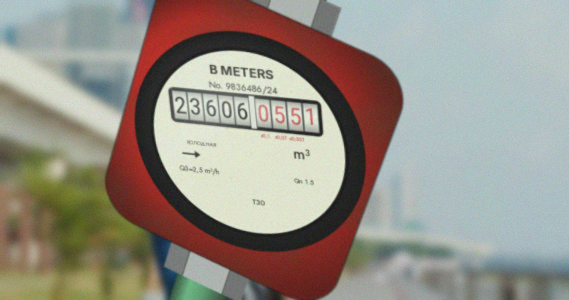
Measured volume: 23606.0551 m³
